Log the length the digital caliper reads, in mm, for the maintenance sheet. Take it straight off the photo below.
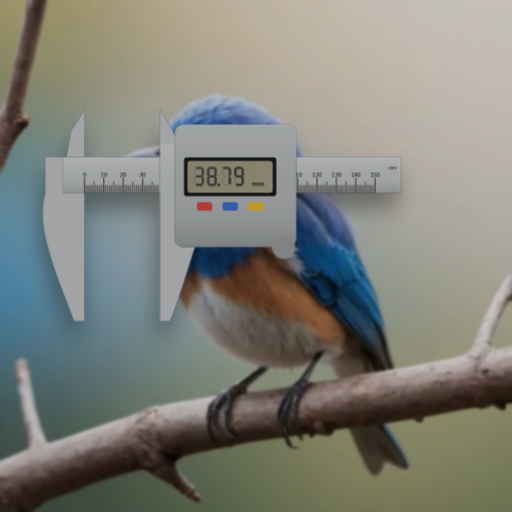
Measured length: 38.79 mm
